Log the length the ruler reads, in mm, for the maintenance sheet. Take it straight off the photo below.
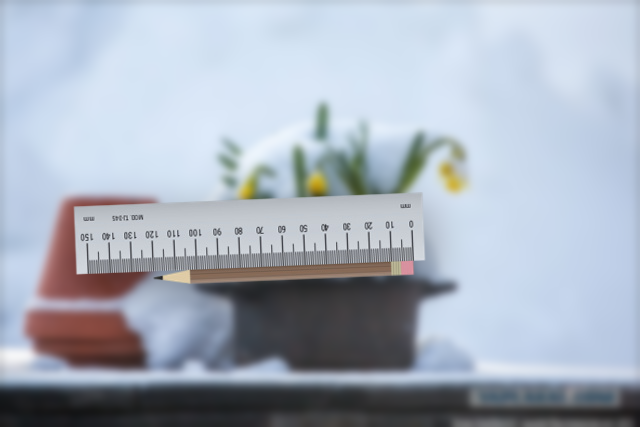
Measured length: 120 mm
